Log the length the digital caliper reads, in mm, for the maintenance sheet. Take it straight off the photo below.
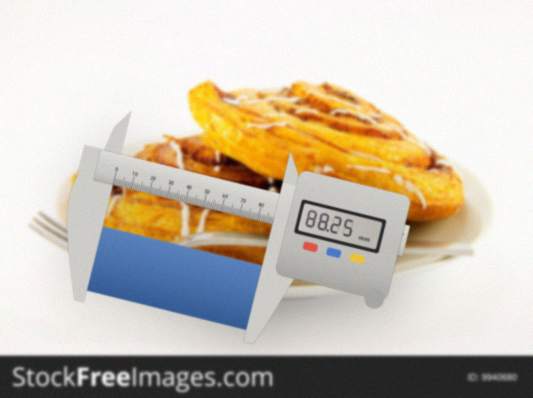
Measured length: 88.25 mm
